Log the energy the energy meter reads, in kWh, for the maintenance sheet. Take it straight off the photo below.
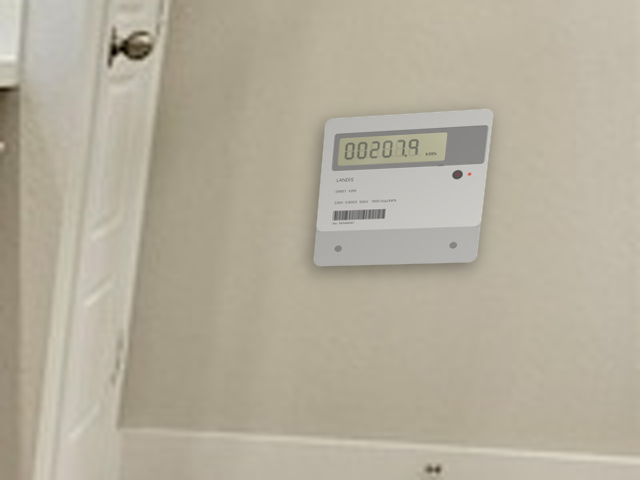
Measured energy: 207.9 kWh
